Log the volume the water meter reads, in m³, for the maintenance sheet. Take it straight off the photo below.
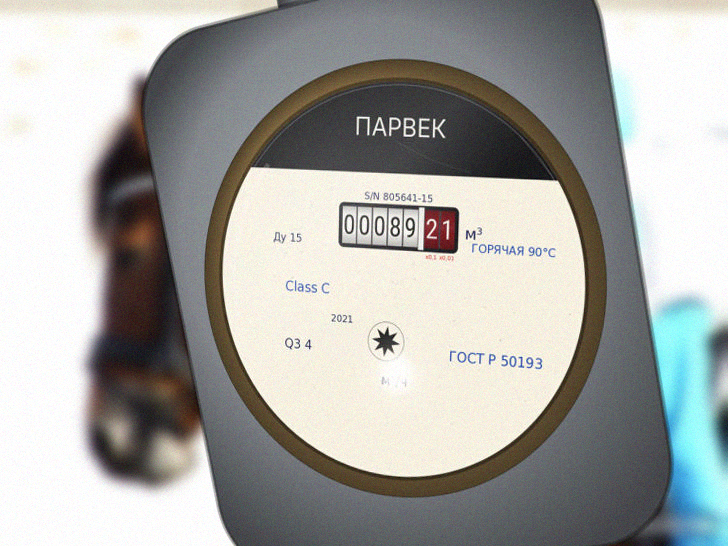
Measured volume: 89.21 m³
